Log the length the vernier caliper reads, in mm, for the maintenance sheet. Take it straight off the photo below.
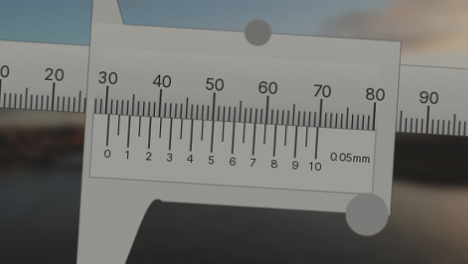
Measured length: 30.6 mm
